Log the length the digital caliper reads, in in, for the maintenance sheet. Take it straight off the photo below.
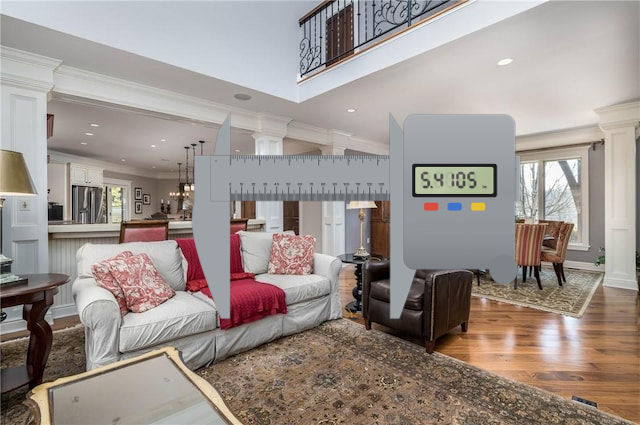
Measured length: 5.4105 in
